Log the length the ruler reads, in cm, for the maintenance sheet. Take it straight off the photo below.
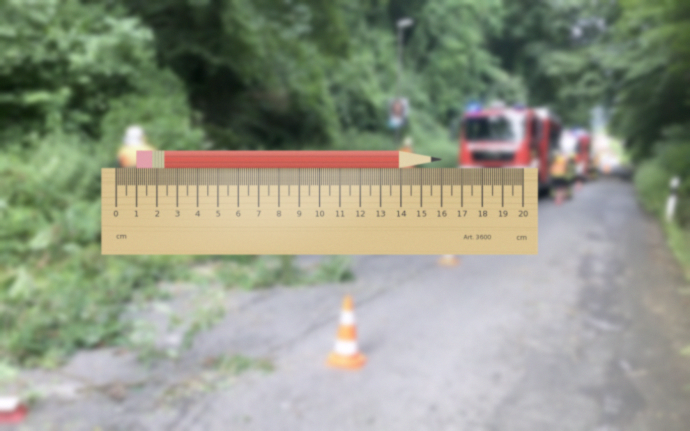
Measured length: 15 cm
